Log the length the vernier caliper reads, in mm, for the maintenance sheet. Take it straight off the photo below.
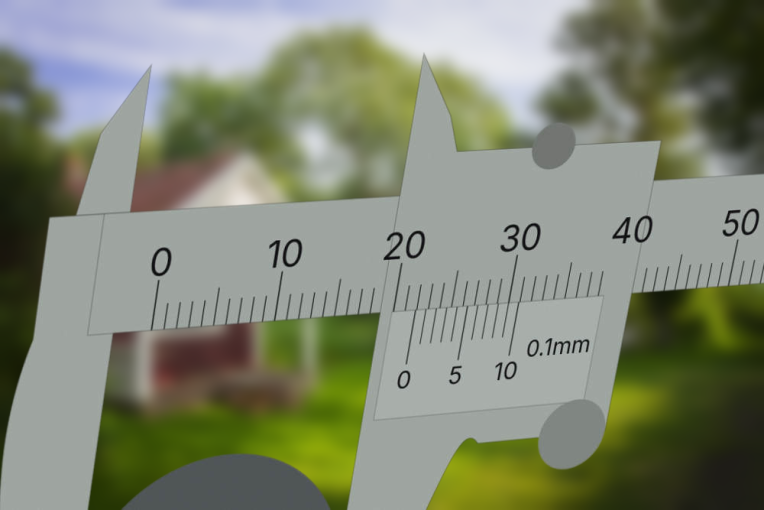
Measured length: 21.9 mm
